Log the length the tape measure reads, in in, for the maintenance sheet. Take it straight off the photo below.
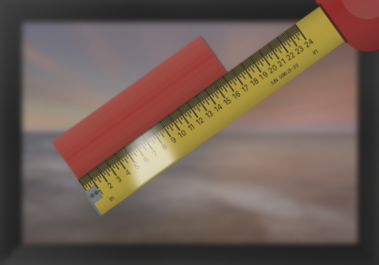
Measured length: 16.5 in
